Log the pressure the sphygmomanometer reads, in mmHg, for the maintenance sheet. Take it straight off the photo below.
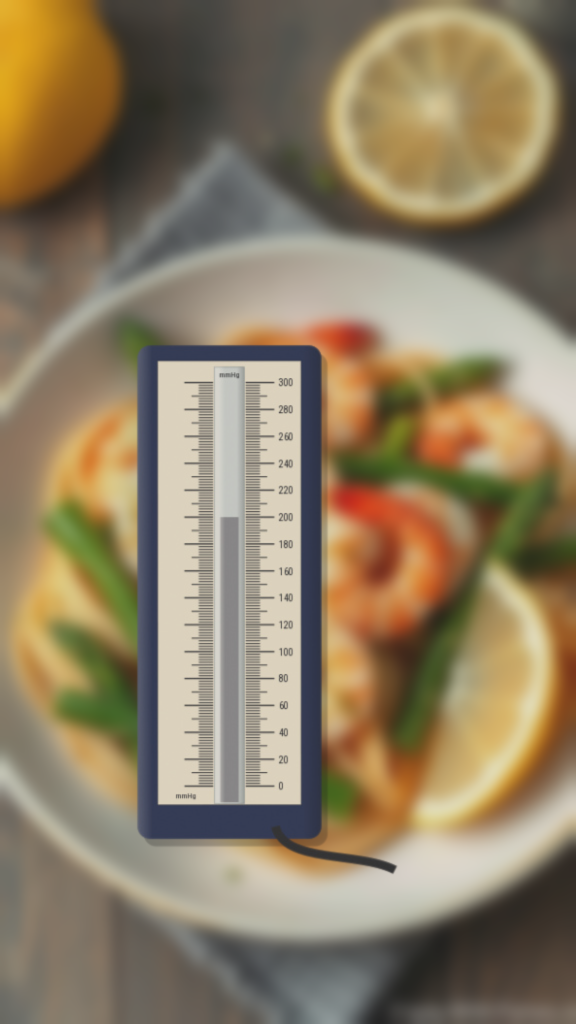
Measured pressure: 200 mmHg
